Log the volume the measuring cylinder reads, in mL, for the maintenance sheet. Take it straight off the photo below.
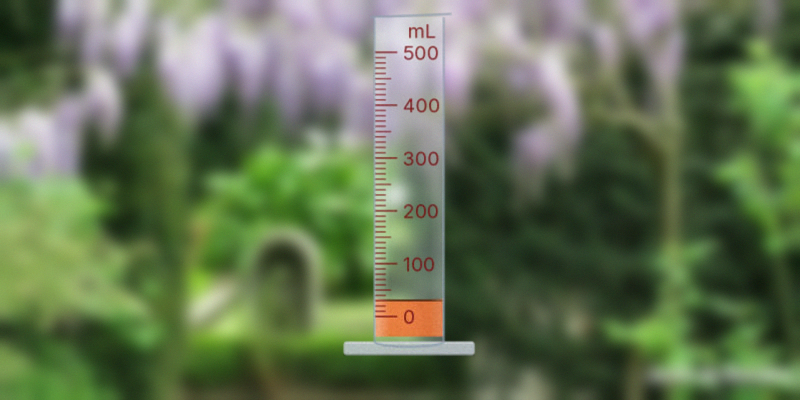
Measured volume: 30 mL
